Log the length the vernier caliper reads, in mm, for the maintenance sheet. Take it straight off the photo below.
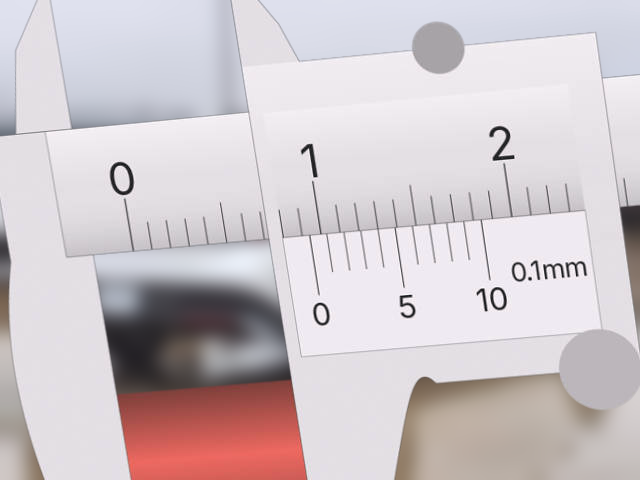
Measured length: 9.4 mm
